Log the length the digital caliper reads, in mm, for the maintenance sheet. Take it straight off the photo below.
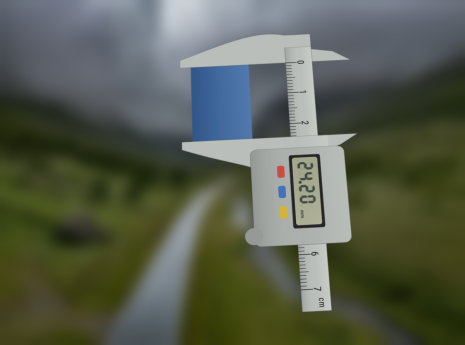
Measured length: 24.20 mm
